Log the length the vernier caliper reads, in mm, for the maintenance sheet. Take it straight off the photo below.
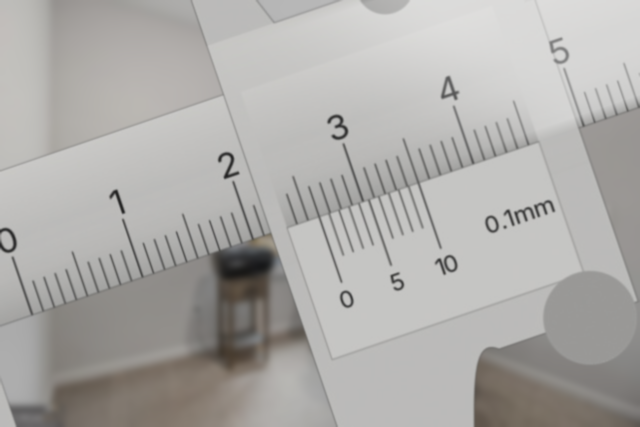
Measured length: 26.0 mm
